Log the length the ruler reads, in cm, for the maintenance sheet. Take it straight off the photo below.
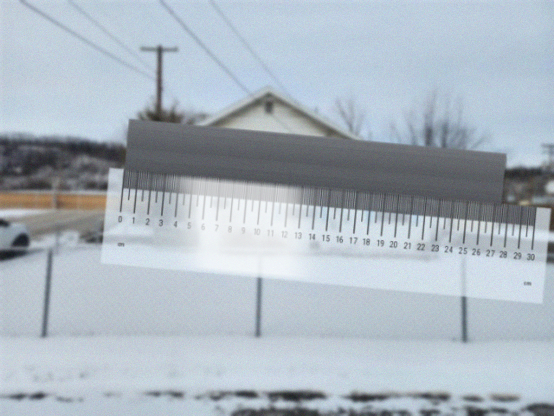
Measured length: 27.5 cm
